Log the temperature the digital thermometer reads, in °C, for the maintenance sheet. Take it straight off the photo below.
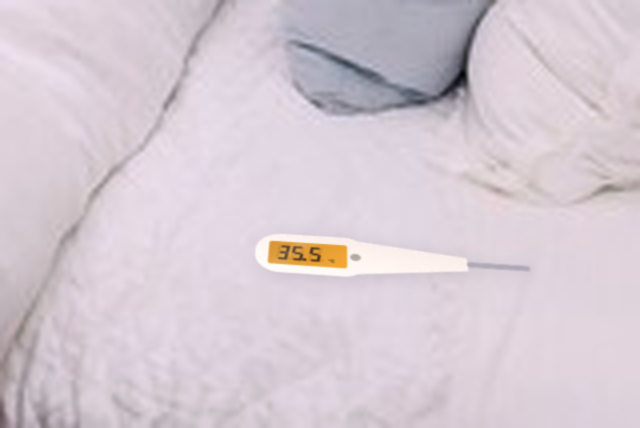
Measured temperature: 35.5 °C
